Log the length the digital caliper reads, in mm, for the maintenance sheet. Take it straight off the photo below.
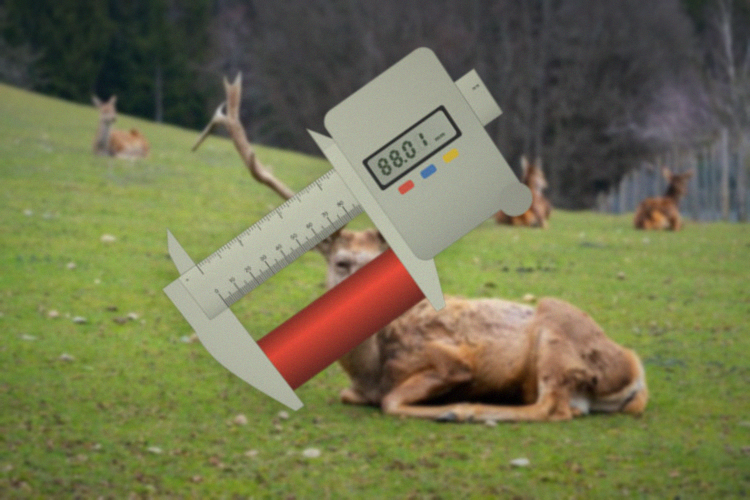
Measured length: 88.01 mm
